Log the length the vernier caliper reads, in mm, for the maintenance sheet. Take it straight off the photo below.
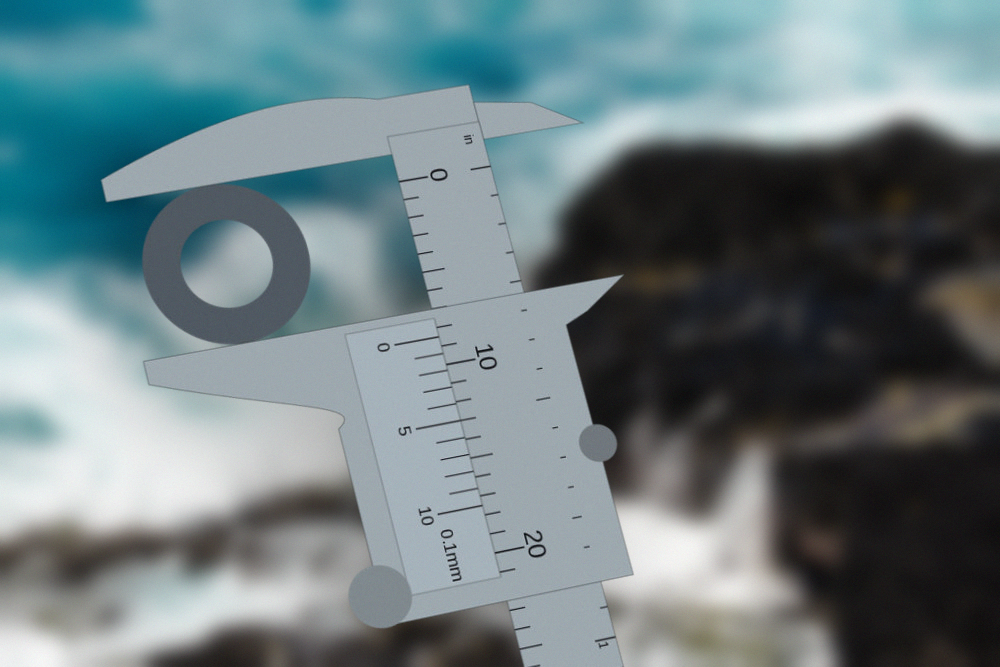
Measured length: 8.5 mm
